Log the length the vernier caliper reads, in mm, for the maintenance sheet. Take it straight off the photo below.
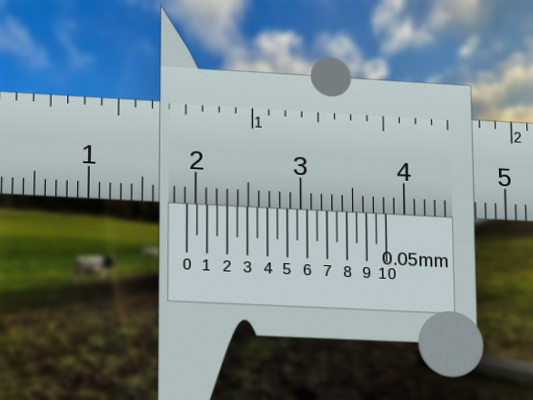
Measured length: 19.2 mm
